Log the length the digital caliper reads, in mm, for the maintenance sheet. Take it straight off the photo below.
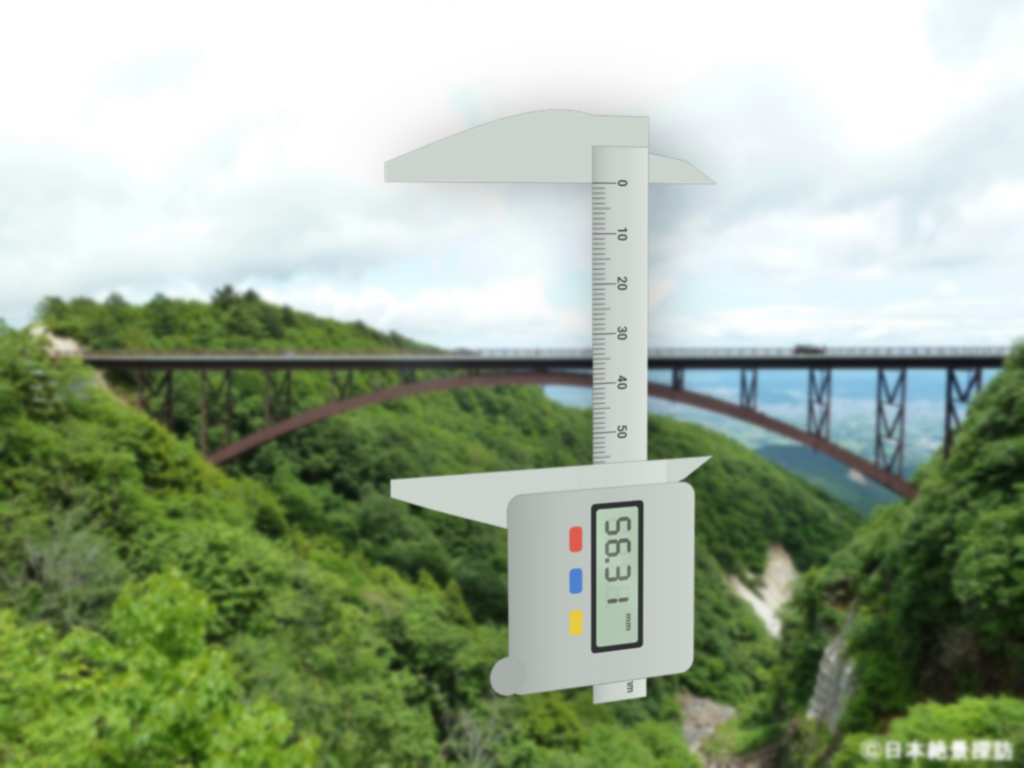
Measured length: 56.31 mm
